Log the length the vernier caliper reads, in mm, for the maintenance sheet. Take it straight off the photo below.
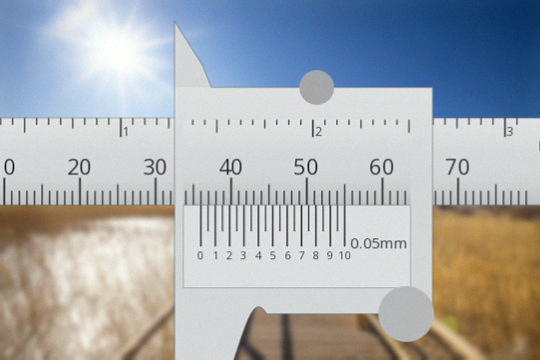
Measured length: 36.0 mm
